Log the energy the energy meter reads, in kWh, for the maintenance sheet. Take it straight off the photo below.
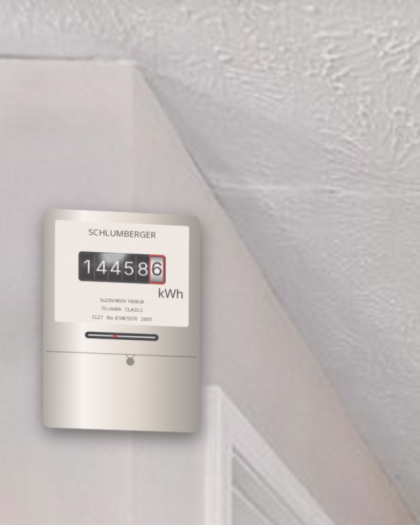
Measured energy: 14458.6 kWh
